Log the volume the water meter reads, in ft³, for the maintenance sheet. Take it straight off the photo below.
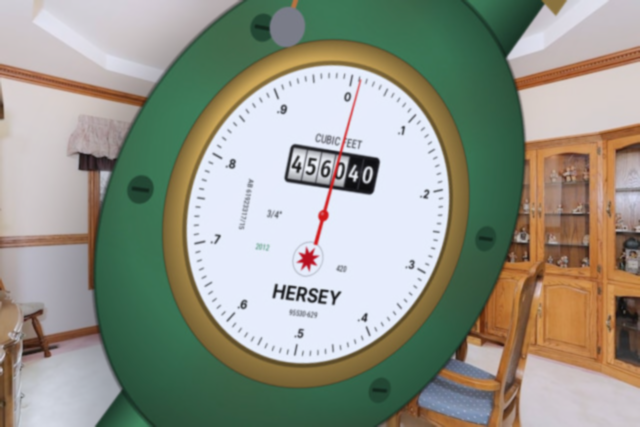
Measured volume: 456040.01 ft³
